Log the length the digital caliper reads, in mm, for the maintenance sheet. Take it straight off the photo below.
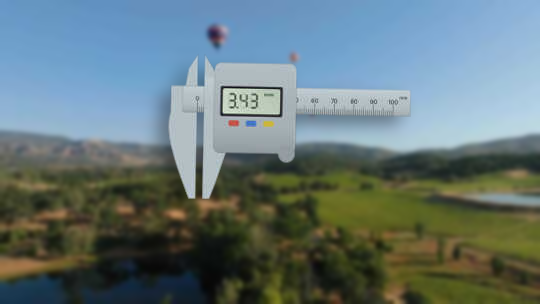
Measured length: 3.43 mm
